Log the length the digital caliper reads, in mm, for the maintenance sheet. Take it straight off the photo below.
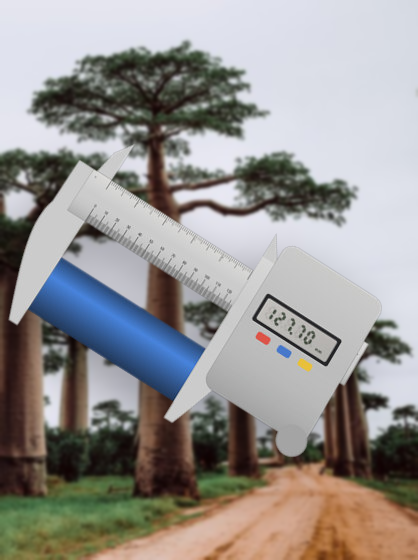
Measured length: 127.70 mm
